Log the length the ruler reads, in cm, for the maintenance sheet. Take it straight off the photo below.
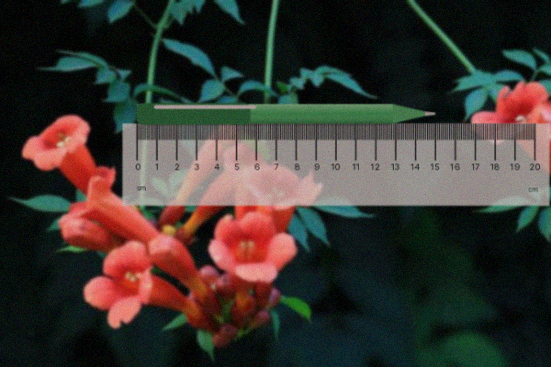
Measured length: 15 cm
